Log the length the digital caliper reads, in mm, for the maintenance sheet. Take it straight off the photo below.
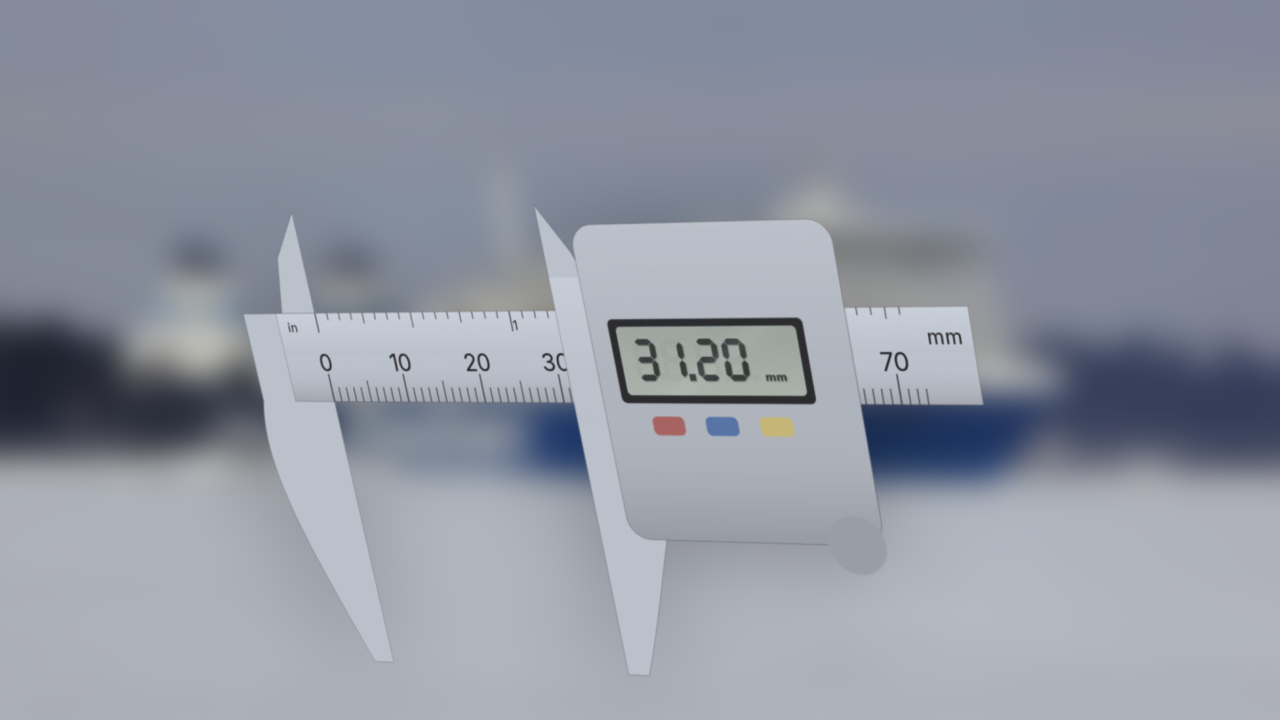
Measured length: 31.20 mm
